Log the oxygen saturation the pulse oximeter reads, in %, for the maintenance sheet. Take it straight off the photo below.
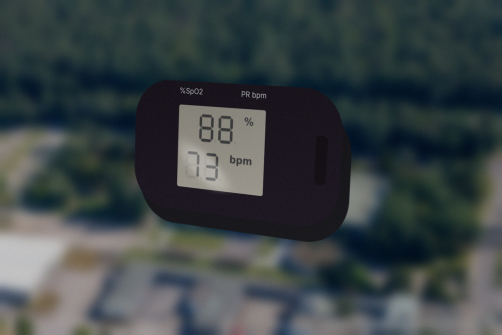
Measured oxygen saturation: 88 %
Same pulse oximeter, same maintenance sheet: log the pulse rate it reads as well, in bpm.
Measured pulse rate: 73 bpm
